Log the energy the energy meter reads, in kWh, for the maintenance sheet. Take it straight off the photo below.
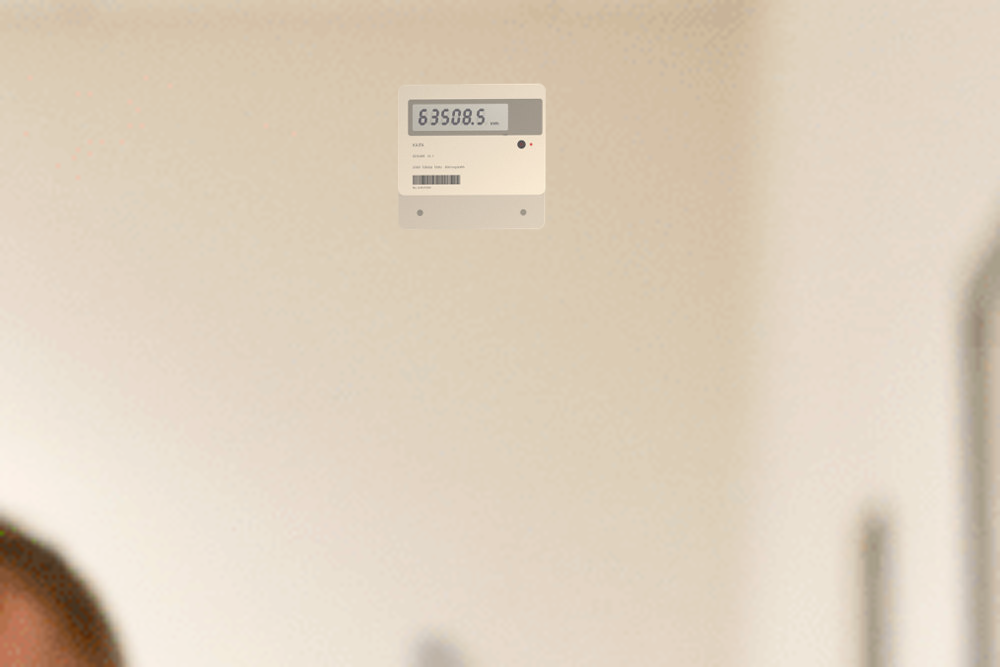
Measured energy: 63508.5 kWh
